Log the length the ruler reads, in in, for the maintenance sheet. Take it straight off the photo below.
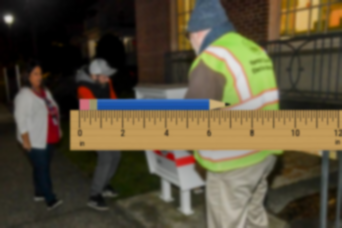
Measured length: 7 in
